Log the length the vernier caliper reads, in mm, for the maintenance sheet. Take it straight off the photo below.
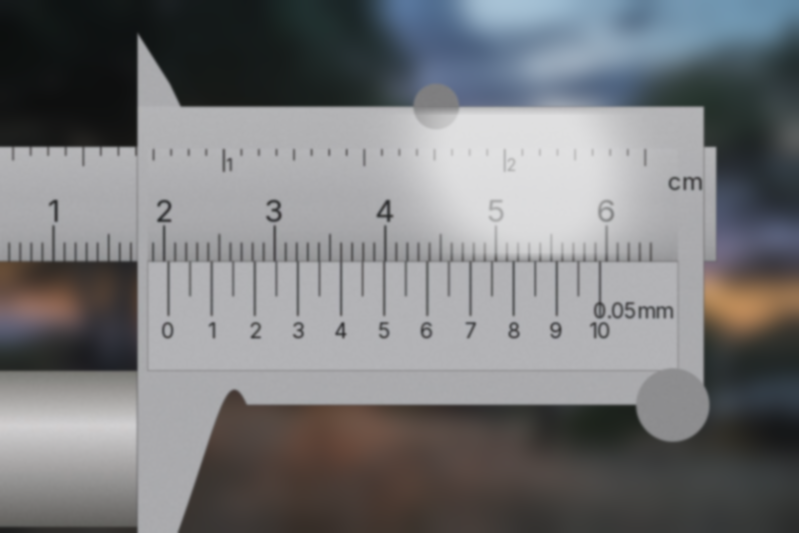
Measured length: 20.4 mm
